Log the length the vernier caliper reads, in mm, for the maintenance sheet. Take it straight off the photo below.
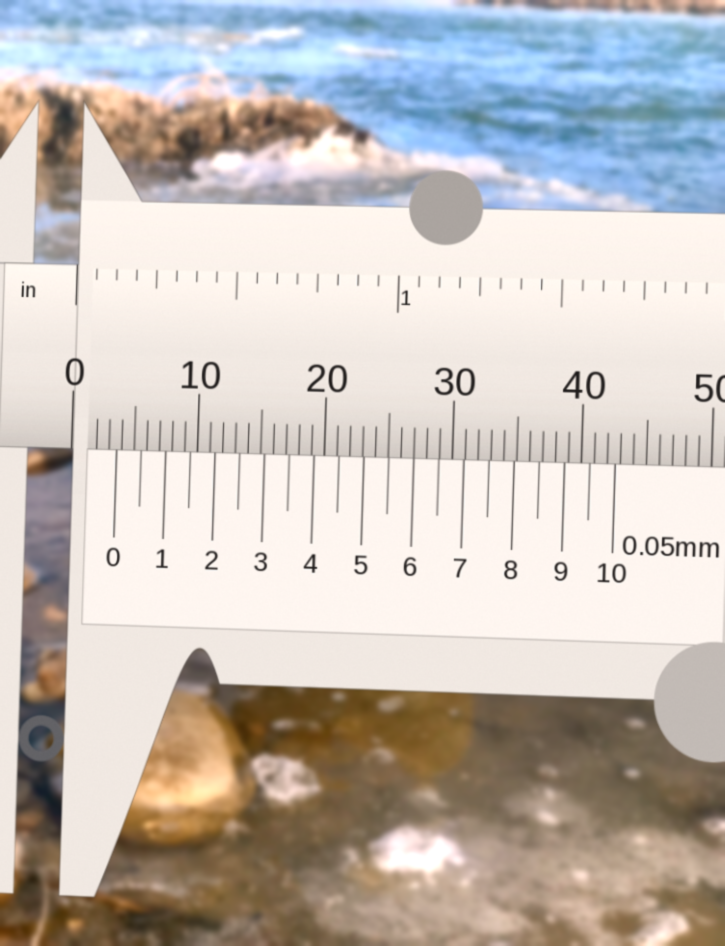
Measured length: 3.6 mm
